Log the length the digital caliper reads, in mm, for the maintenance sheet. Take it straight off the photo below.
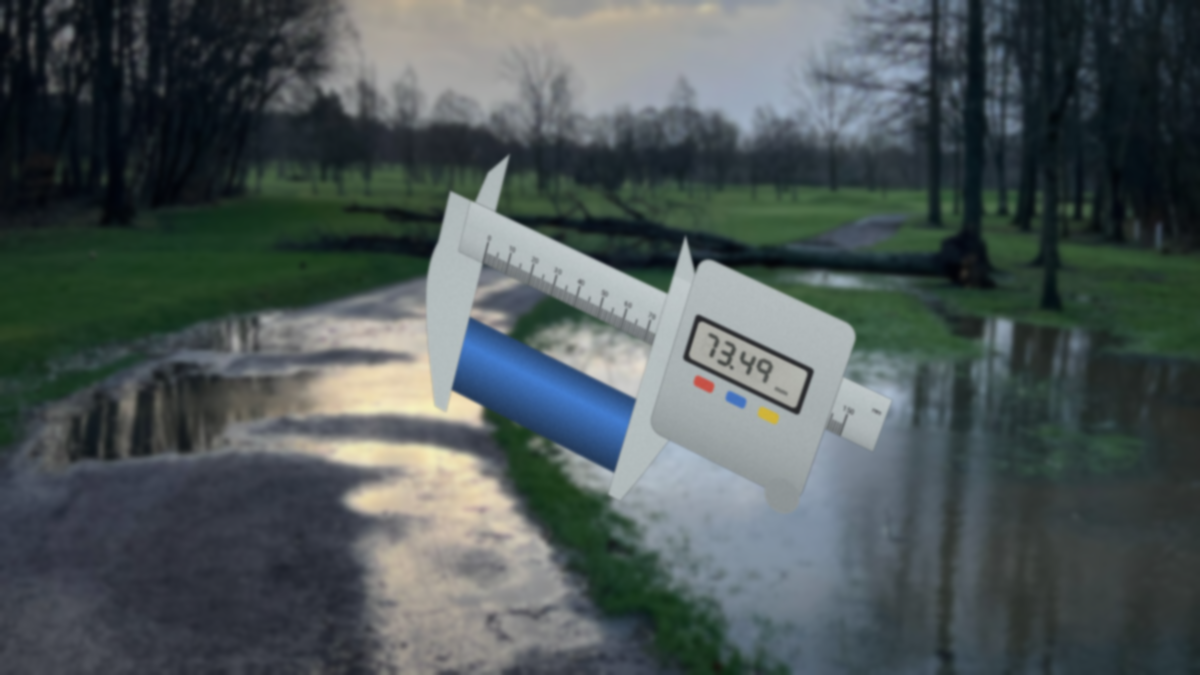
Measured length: 73.49 mm
